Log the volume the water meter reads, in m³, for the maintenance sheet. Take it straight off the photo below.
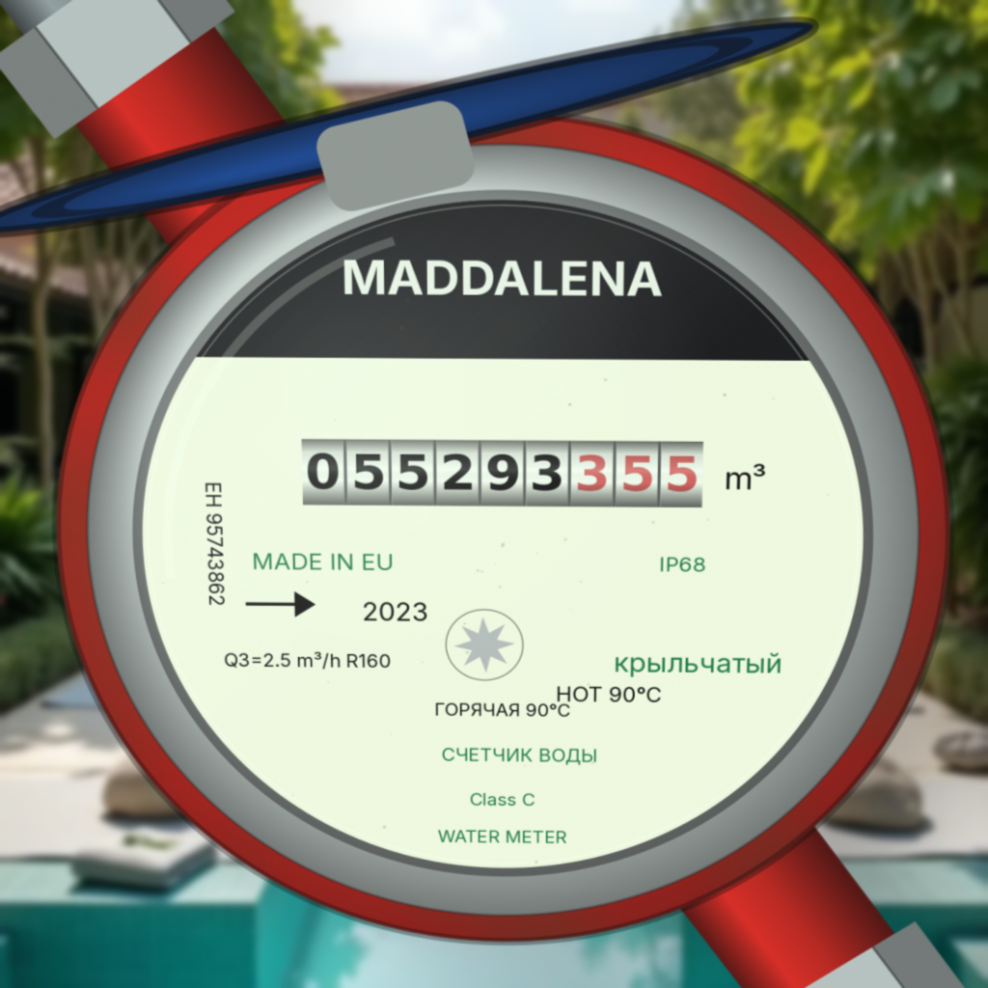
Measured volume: 55293.355 m³
